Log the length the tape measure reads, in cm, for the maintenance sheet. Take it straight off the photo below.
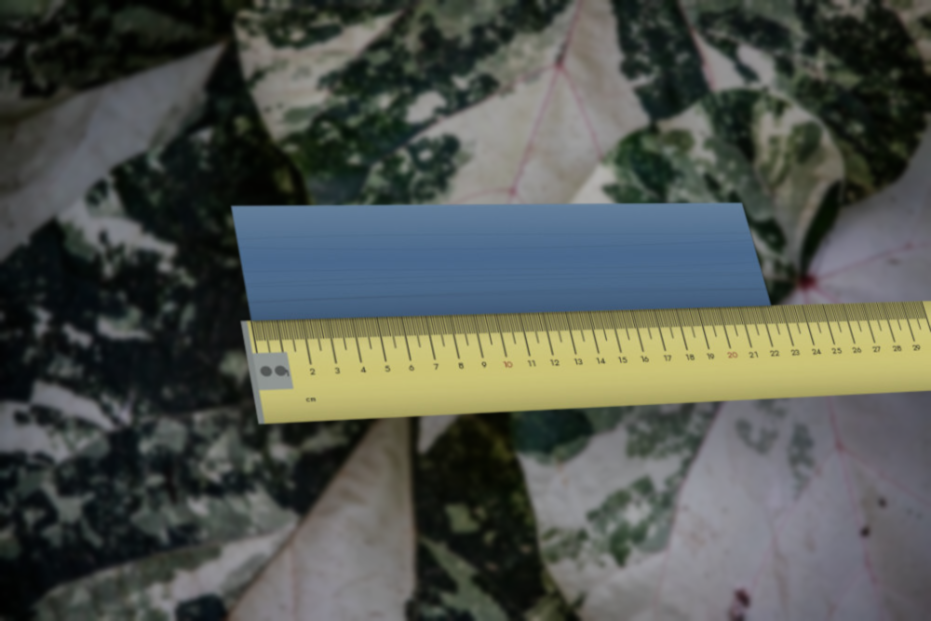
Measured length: 22.5 cm
